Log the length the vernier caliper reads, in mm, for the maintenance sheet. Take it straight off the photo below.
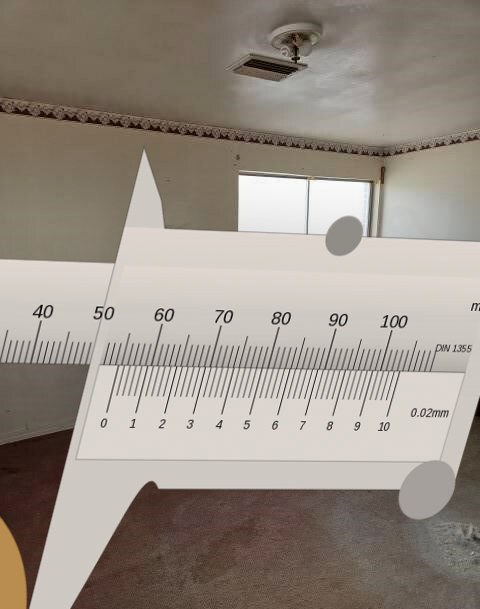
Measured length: 54.5 mm
